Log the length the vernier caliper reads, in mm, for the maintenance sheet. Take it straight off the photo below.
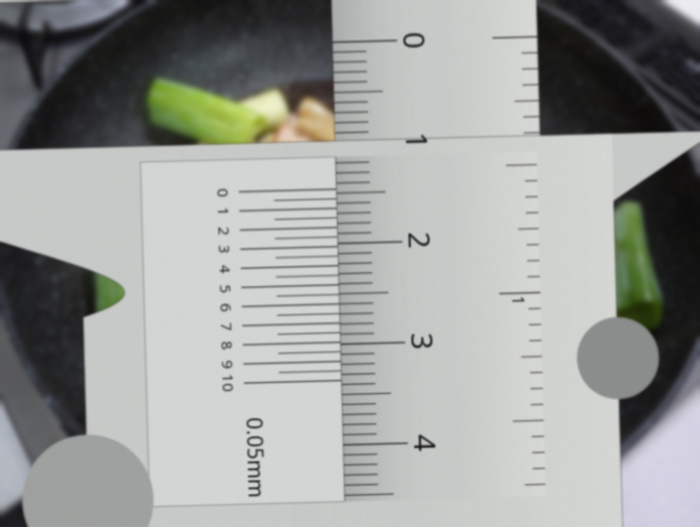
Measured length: 14.6 mm
